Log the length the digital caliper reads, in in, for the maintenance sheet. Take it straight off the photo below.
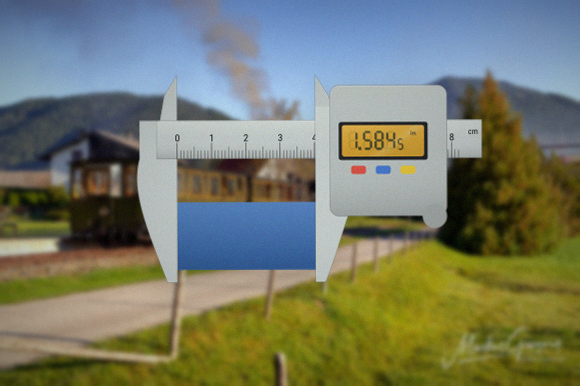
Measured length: 1.5845 in
